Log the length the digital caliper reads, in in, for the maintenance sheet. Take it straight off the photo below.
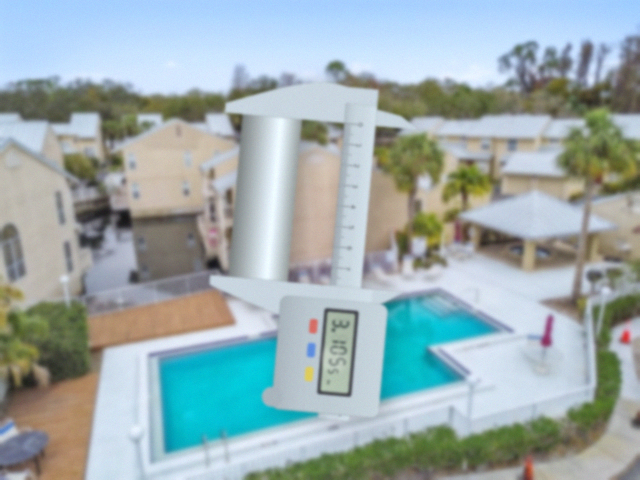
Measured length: 3.1055 in
